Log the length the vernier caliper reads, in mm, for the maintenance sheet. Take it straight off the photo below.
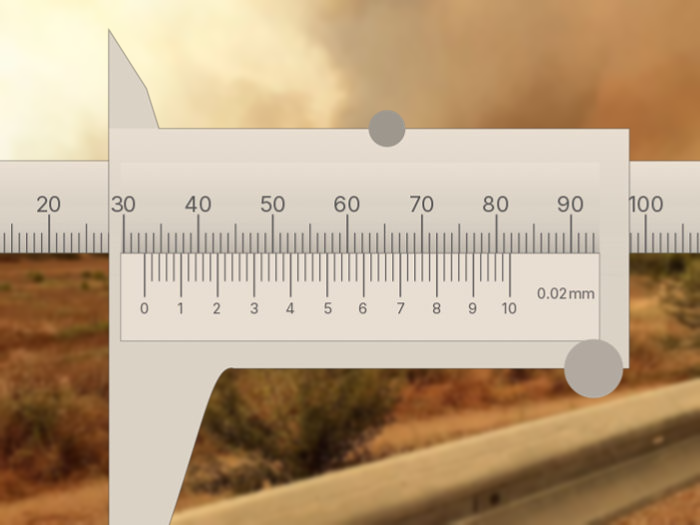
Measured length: 32.8 mm
